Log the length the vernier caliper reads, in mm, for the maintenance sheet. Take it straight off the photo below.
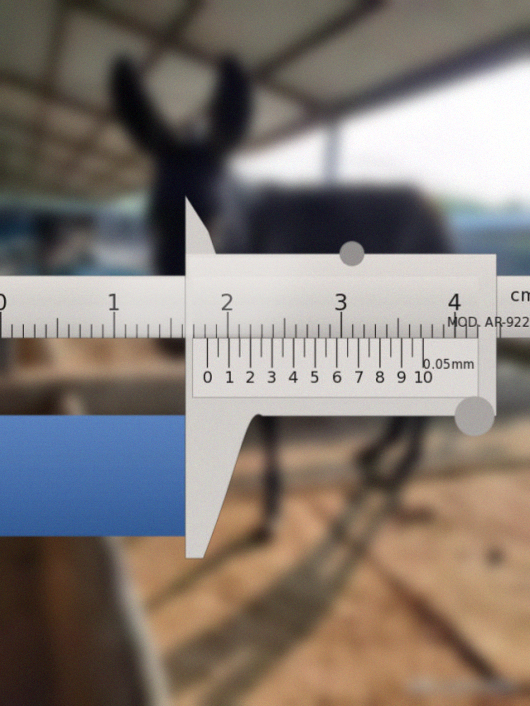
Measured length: 18.2 mm
